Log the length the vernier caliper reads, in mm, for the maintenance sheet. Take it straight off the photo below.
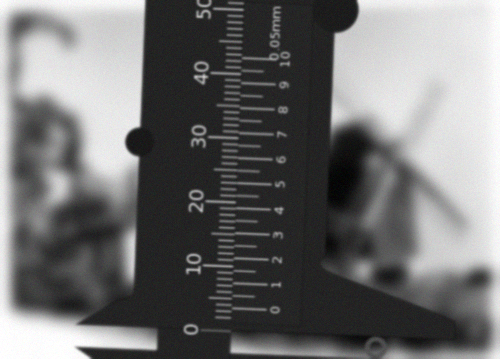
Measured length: 3.5 mm
